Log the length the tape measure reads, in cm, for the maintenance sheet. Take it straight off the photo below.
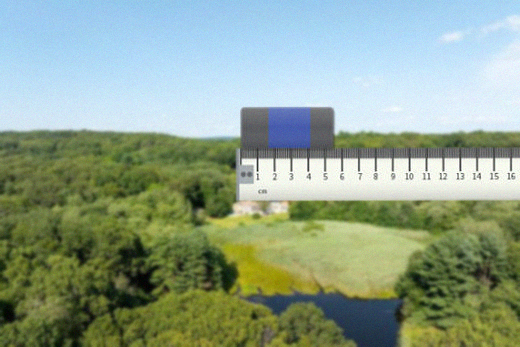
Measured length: 5.5 cm
